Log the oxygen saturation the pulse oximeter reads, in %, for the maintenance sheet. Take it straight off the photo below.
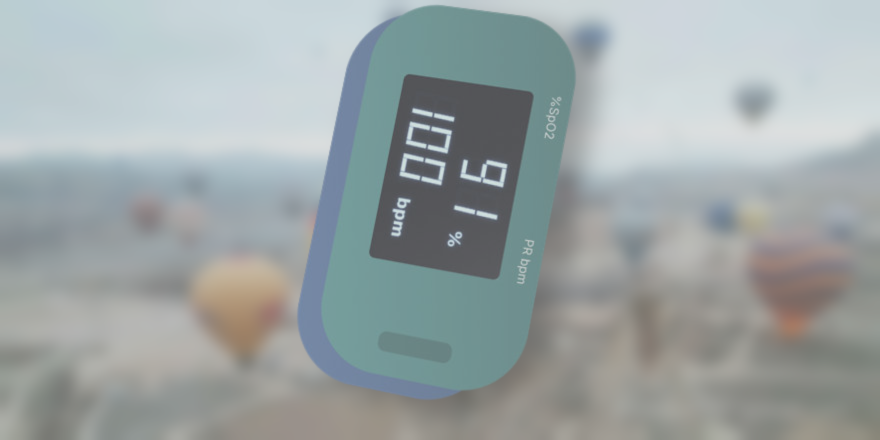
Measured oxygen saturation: 91 %
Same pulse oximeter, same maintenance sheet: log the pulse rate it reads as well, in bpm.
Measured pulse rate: 100 bpm
